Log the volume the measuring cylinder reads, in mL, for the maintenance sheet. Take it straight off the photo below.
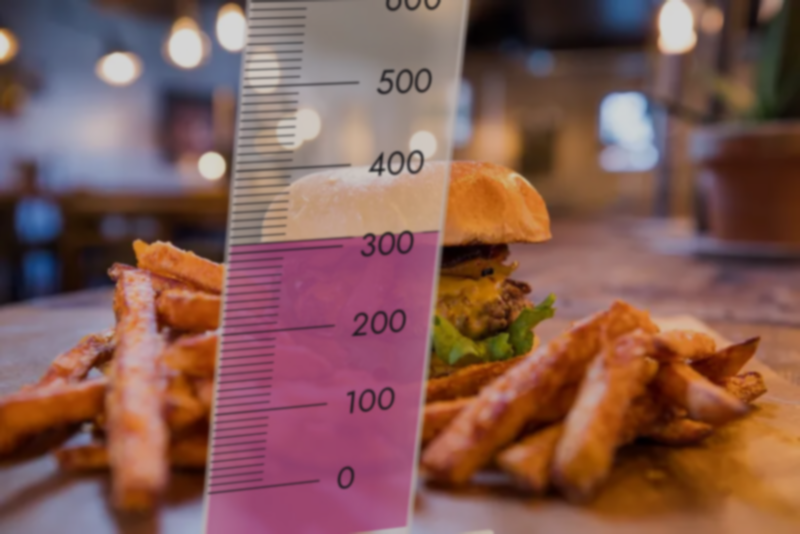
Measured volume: 310 mL
